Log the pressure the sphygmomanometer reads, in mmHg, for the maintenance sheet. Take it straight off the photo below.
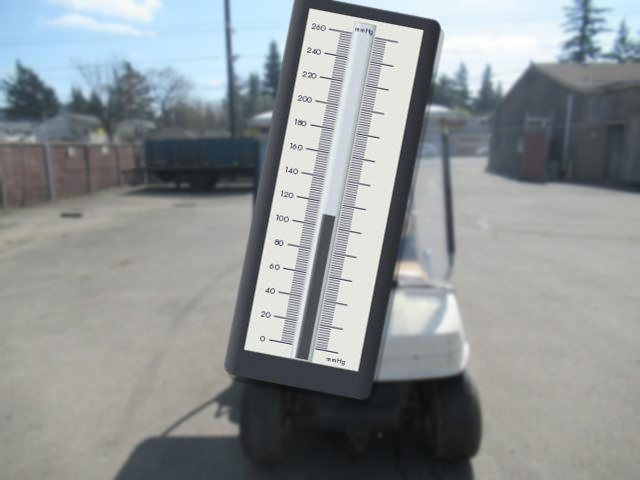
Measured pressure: 110 mmHg
